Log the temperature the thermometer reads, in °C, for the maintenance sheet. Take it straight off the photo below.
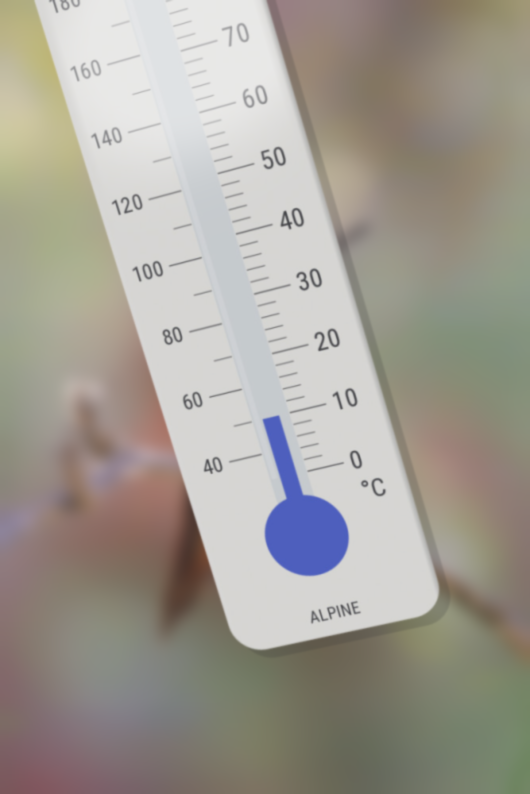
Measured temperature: 10 °C
